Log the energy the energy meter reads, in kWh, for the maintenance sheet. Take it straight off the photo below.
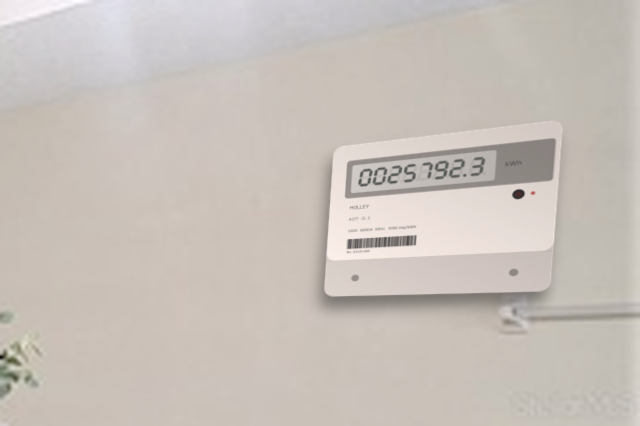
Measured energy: 25792.3 kWh
